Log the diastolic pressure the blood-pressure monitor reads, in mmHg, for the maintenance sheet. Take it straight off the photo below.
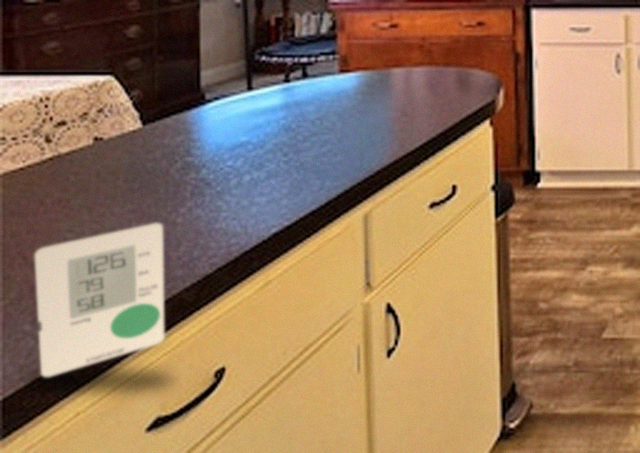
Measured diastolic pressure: 79 mmHg
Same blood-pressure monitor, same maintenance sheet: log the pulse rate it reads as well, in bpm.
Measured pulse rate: 58 bpm
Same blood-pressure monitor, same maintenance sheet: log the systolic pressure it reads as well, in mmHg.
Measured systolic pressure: 126 mmHg
